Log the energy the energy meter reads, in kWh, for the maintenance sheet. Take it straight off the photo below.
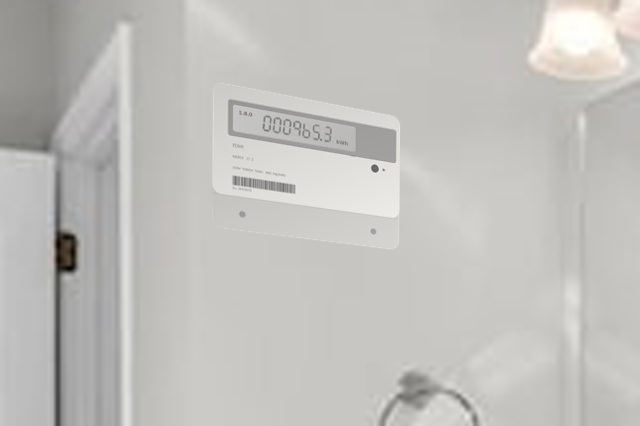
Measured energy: 965.3 kWh
